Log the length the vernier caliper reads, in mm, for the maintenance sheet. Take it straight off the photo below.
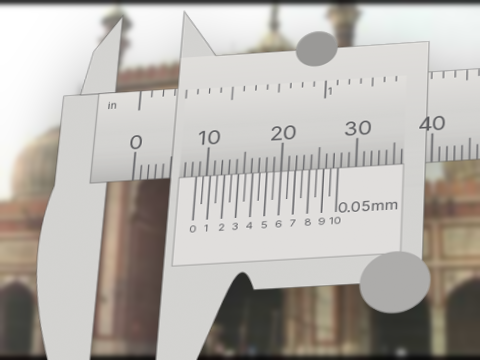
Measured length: 8.6 mm
